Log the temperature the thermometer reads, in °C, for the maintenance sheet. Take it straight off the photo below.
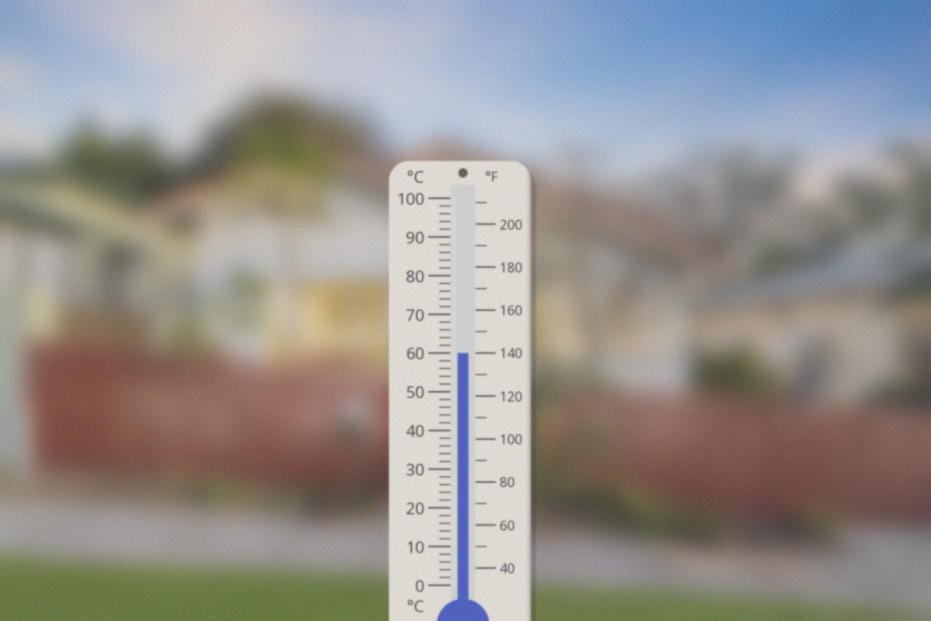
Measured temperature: 60 °C
